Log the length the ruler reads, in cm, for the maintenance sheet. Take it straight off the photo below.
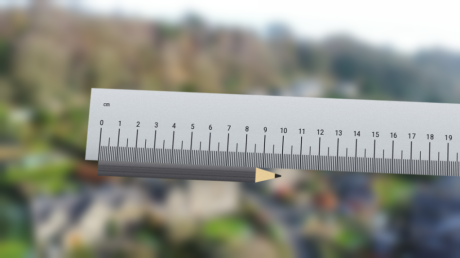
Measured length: 10 cm
